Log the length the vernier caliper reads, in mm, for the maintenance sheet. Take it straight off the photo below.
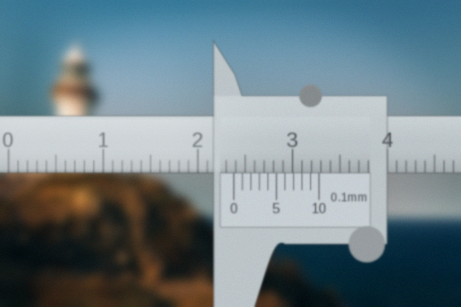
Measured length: 23.8 mm
